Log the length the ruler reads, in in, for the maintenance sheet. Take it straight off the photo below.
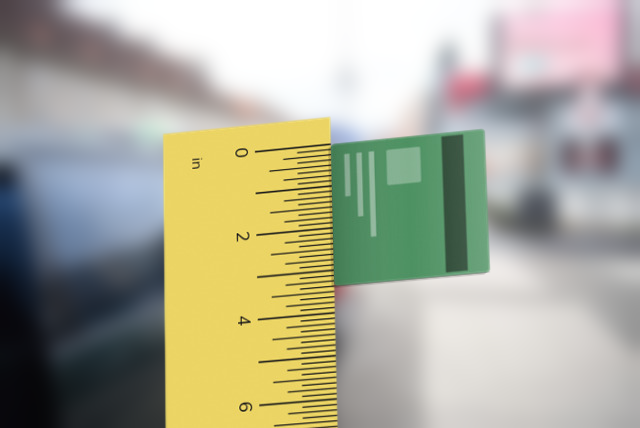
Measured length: 3.375 in
